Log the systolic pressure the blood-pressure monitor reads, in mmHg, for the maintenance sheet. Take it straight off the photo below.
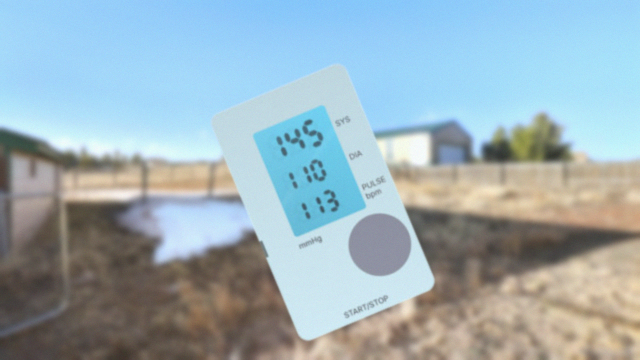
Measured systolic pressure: 145 mmHg
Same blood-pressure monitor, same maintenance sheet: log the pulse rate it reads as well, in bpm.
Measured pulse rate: 113 bpm
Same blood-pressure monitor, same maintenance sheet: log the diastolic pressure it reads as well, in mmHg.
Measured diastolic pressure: 110 mmHg
